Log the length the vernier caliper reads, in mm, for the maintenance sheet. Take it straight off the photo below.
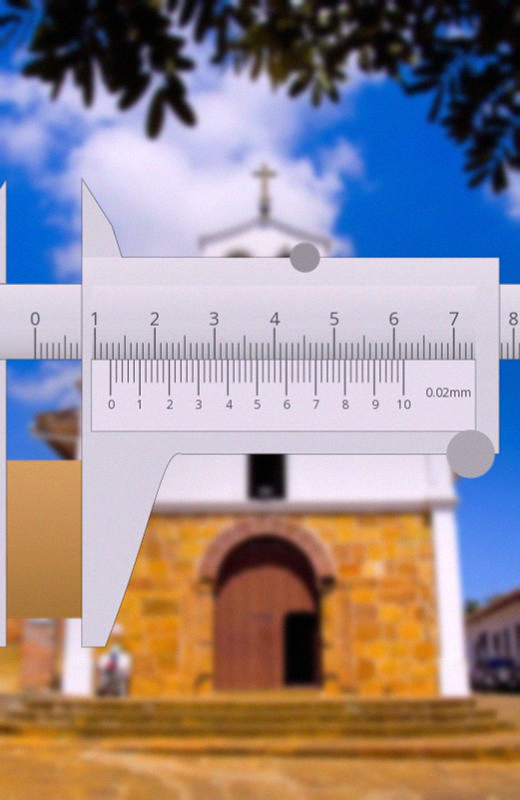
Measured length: 12.6 mm
